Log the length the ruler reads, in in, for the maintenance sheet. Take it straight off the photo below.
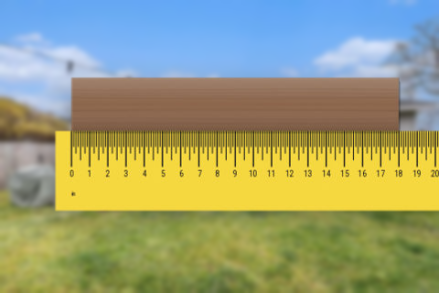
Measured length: 18 in
